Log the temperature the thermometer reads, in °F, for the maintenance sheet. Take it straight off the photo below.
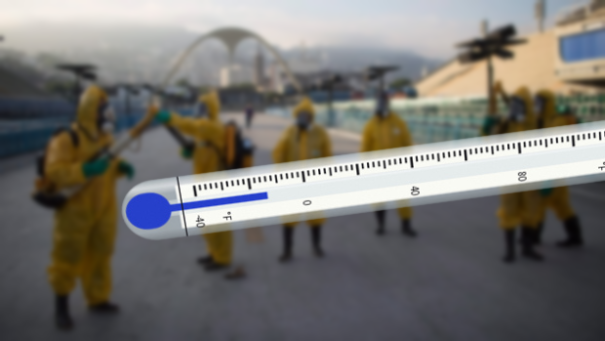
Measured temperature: -14 °F
